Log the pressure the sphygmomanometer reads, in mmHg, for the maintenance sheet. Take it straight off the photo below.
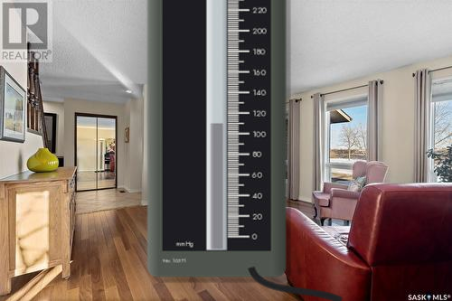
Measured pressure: 110 mmHg
